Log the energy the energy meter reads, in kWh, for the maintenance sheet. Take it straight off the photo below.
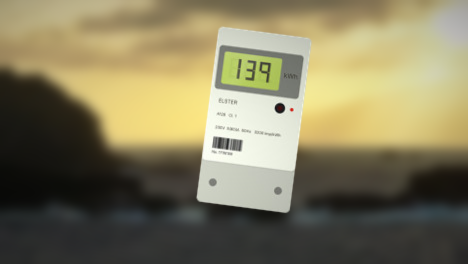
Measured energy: 139 kWh
